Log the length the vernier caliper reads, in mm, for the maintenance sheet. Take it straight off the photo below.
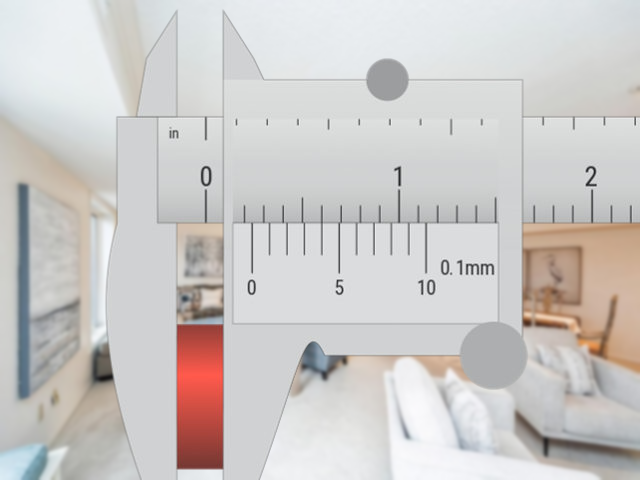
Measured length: 2.4 mm
